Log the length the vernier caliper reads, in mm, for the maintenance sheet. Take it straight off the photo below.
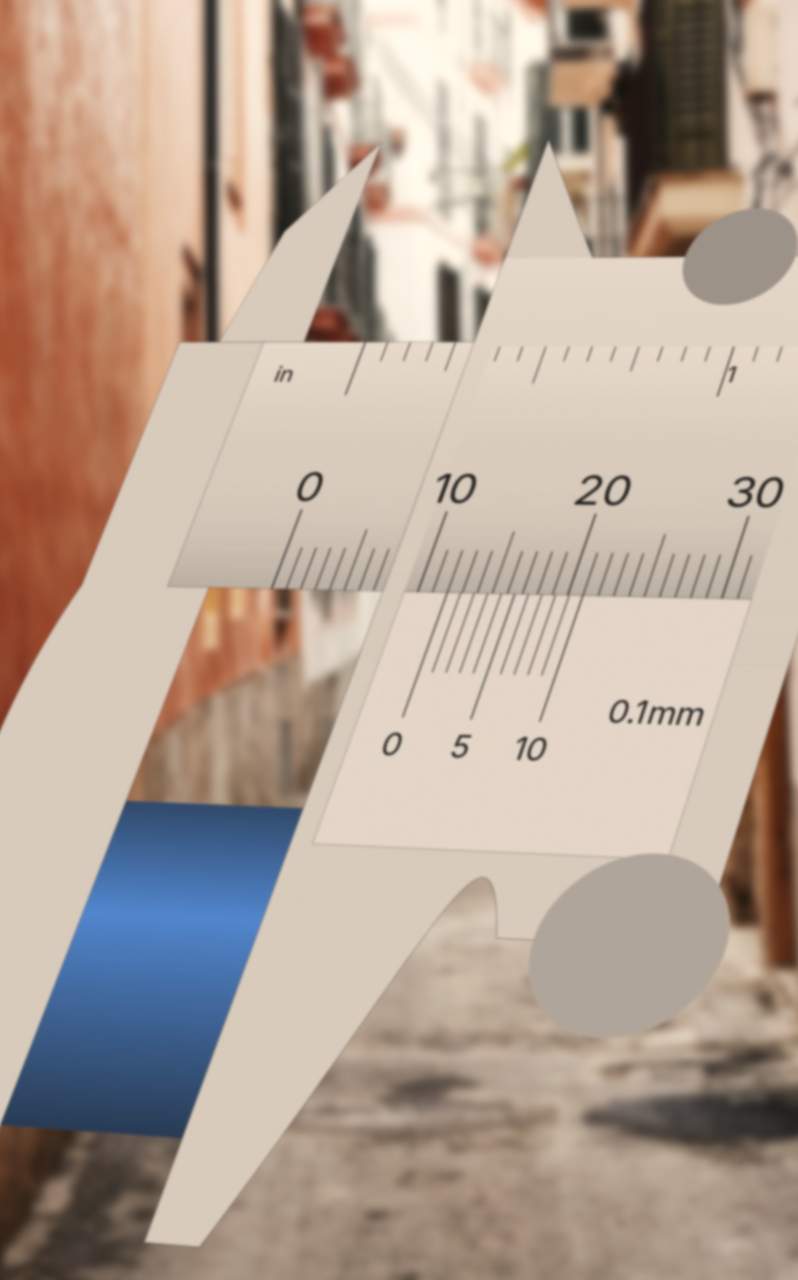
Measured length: 12.0 mm
